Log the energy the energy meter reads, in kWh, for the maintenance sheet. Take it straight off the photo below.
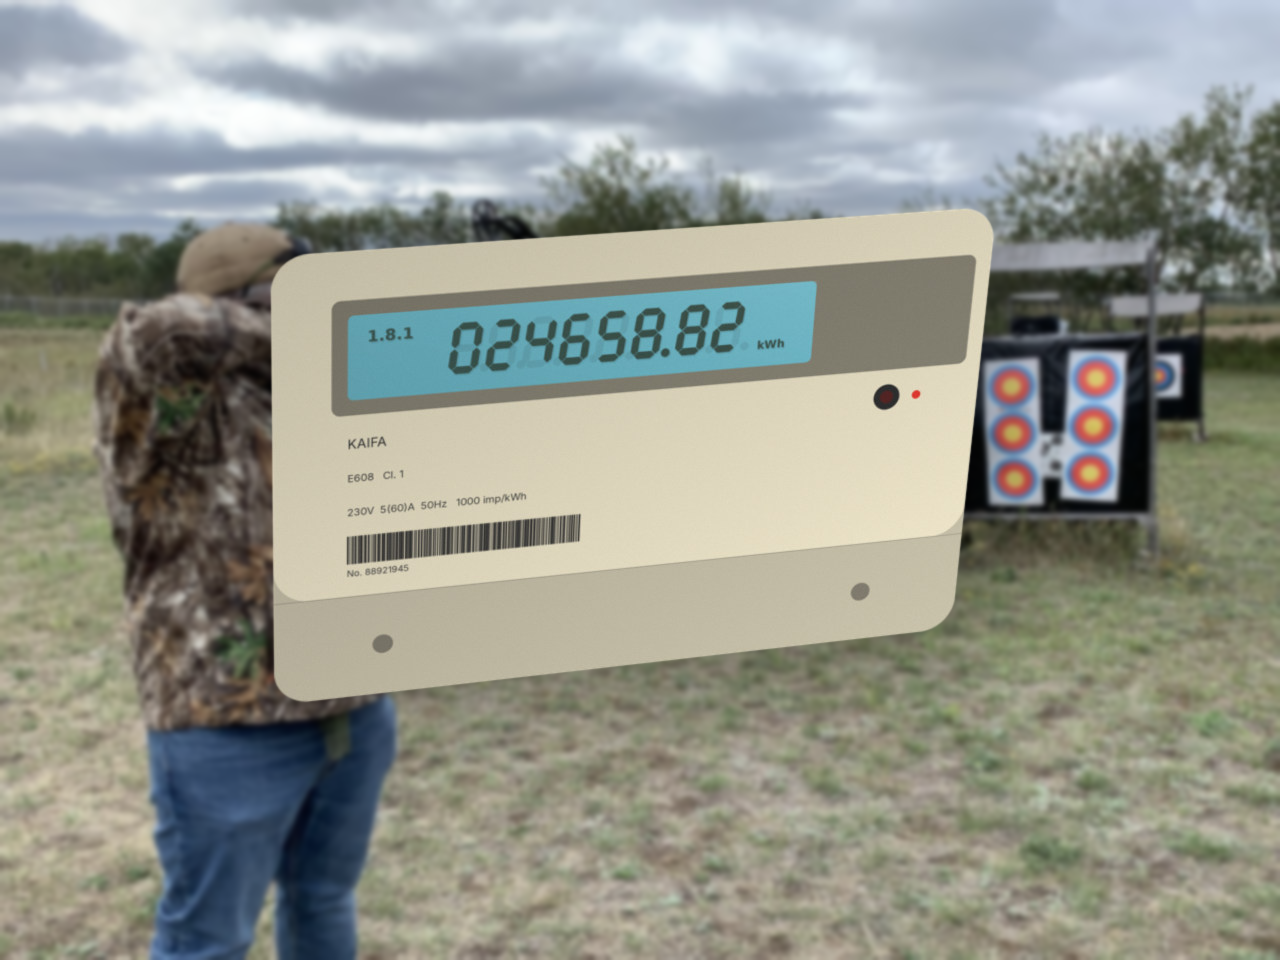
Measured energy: 24658.82 kWh
